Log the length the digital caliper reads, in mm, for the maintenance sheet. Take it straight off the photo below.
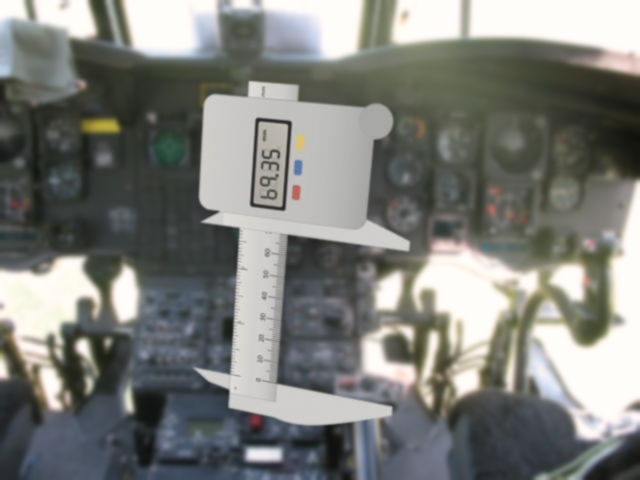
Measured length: 69.35 mm
